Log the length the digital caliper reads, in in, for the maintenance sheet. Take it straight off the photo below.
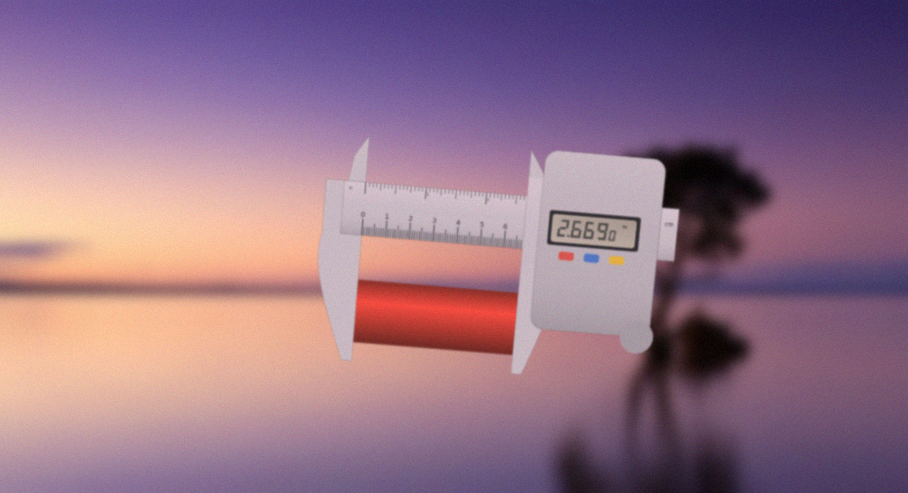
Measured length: 2.6690 in
